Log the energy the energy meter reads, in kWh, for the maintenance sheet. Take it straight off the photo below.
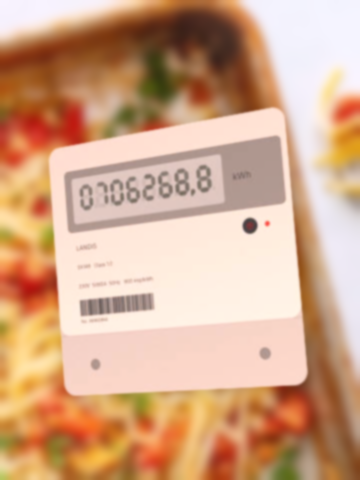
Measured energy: 706268.8 kWh
